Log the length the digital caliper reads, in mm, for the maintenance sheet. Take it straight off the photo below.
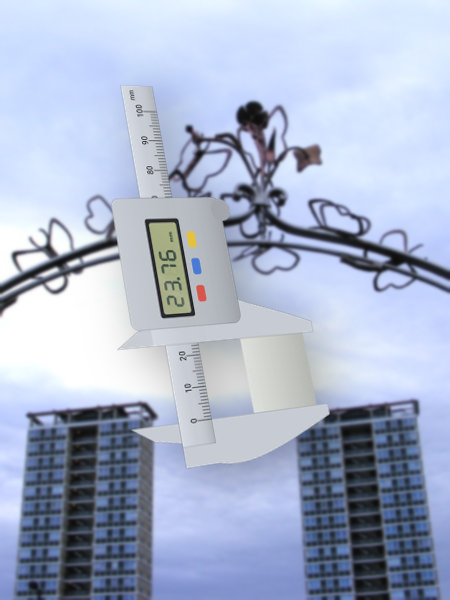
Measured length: 23.76 mm
